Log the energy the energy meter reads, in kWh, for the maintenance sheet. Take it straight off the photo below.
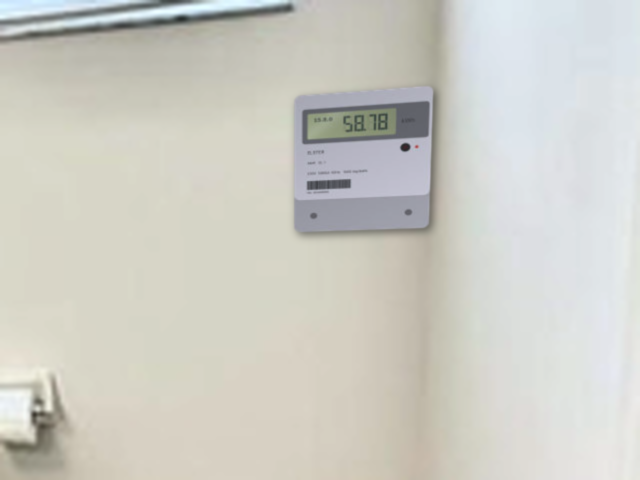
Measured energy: 58.78 kWh
